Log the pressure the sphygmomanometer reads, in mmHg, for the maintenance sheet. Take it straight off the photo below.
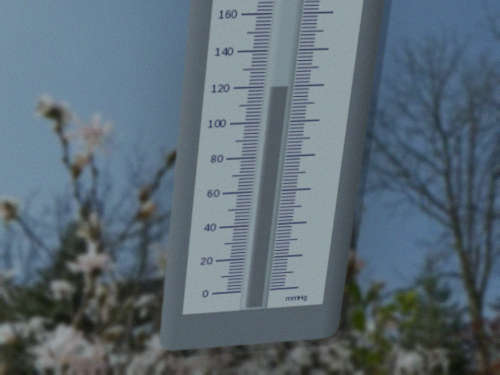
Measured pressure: 120 mmHg
